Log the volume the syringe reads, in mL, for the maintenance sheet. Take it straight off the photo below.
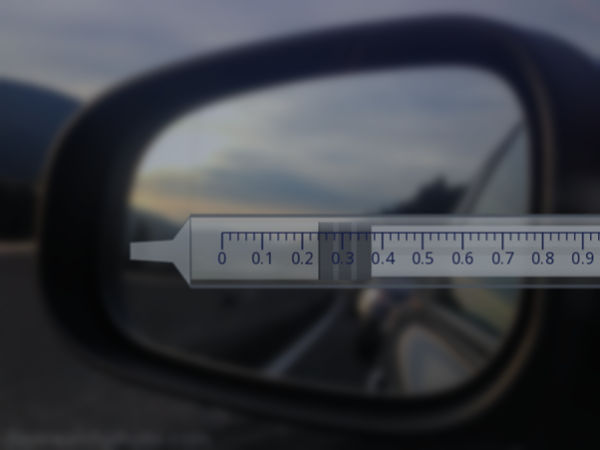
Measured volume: 0.24 mL
